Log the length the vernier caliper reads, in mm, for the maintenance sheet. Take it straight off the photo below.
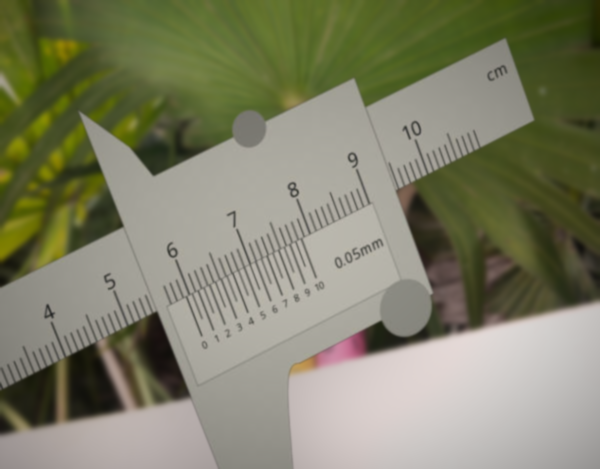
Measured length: 59.5 mm
